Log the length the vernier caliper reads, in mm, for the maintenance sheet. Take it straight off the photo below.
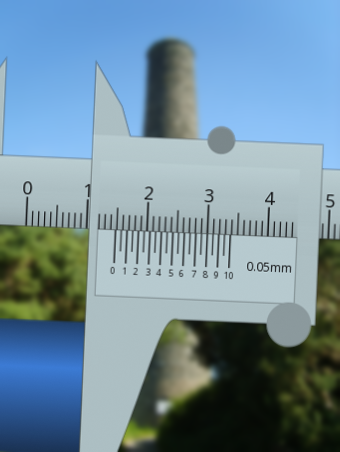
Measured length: 14.8 mm
